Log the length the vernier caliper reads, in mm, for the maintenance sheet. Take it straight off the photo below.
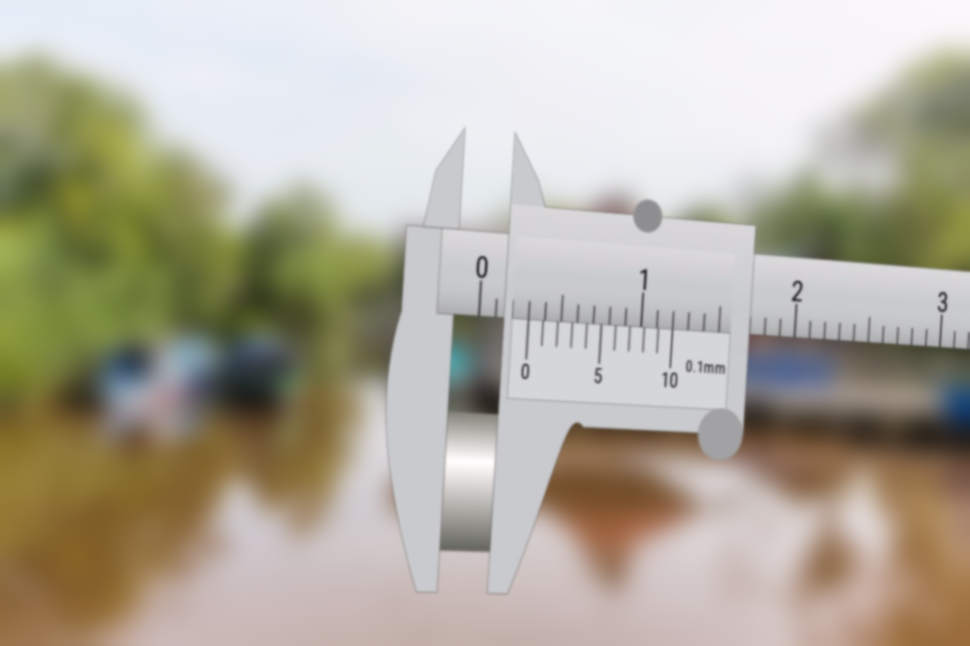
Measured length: 3.0 mm
